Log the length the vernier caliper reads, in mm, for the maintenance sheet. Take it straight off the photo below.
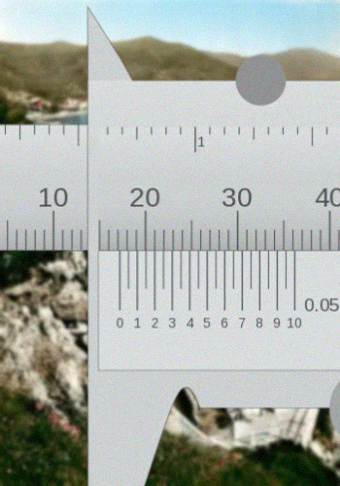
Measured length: 17.2 mm
